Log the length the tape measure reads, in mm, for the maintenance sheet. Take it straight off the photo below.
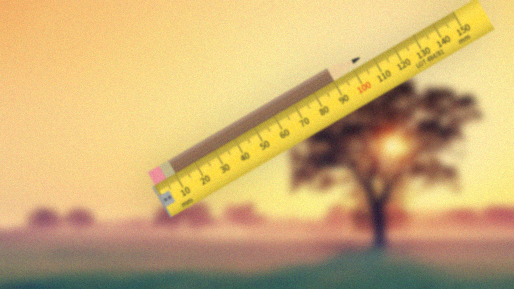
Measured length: 105 mm
